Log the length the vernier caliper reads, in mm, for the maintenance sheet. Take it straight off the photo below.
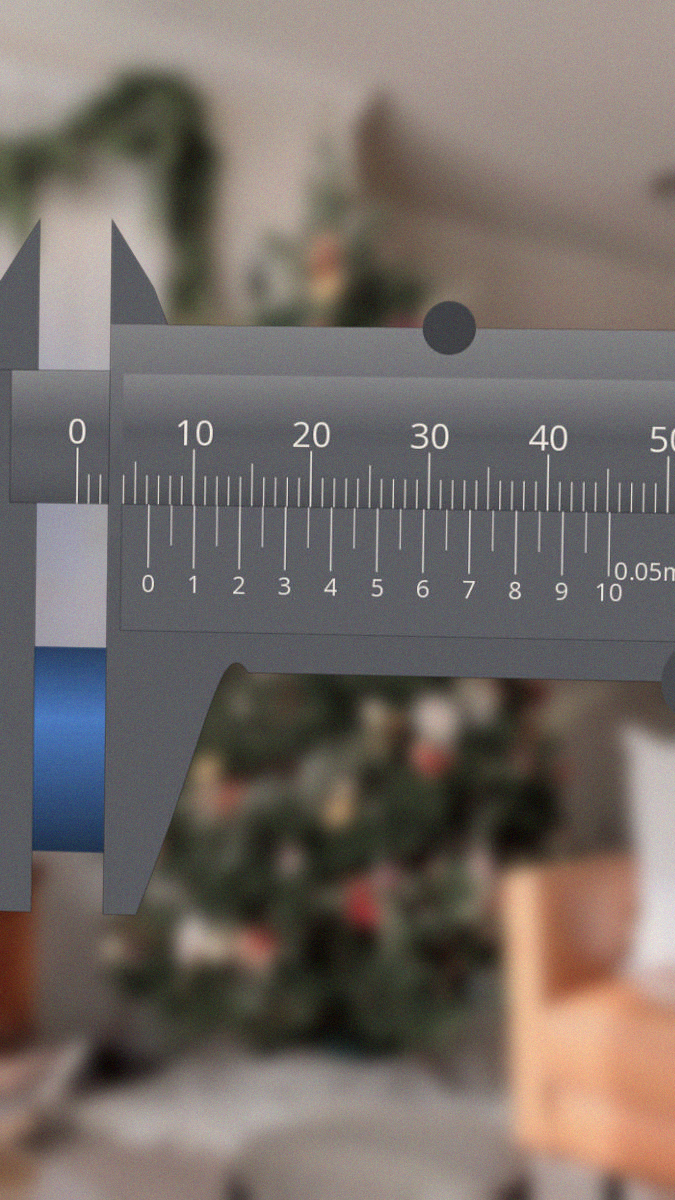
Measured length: 6.2 mm
